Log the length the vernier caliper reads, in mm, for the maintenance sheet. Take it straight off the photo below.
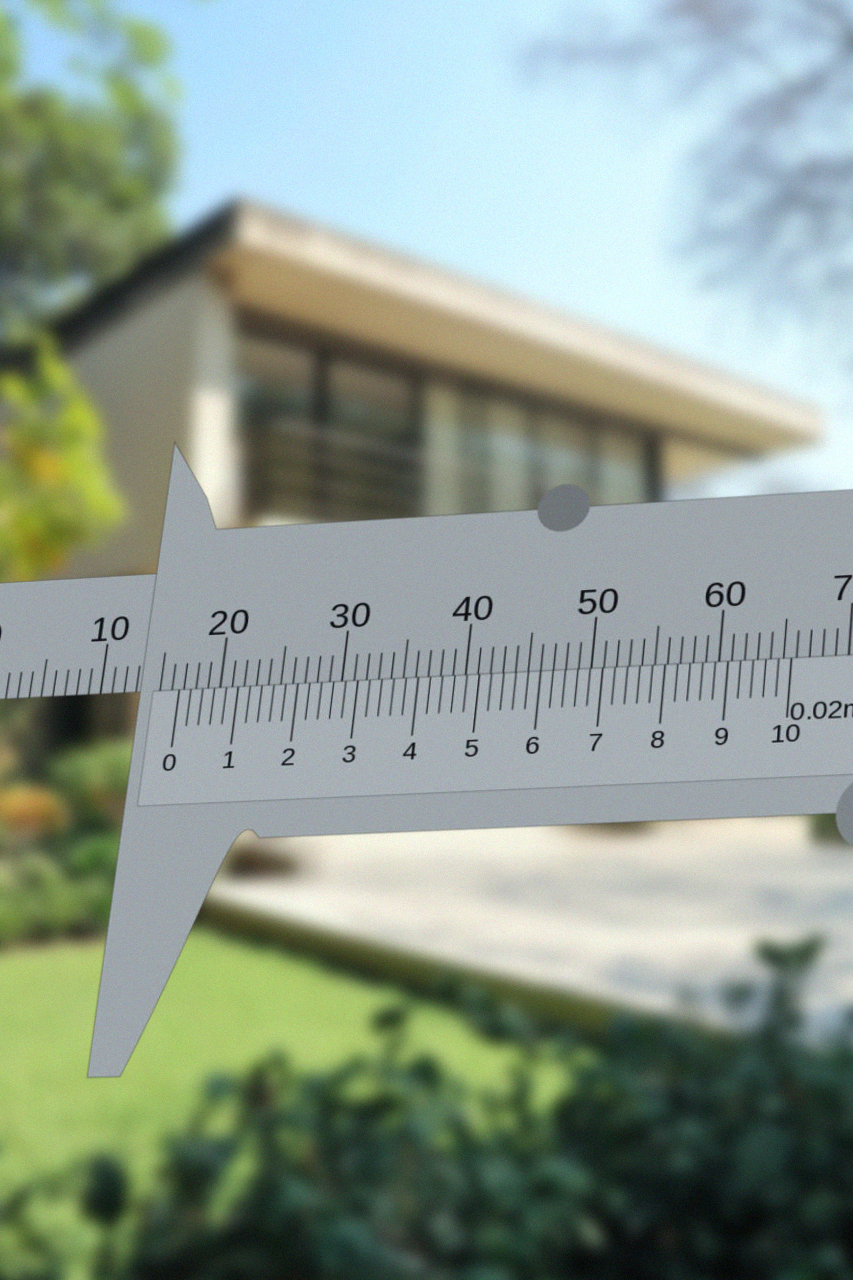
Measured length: 16.6 mm
